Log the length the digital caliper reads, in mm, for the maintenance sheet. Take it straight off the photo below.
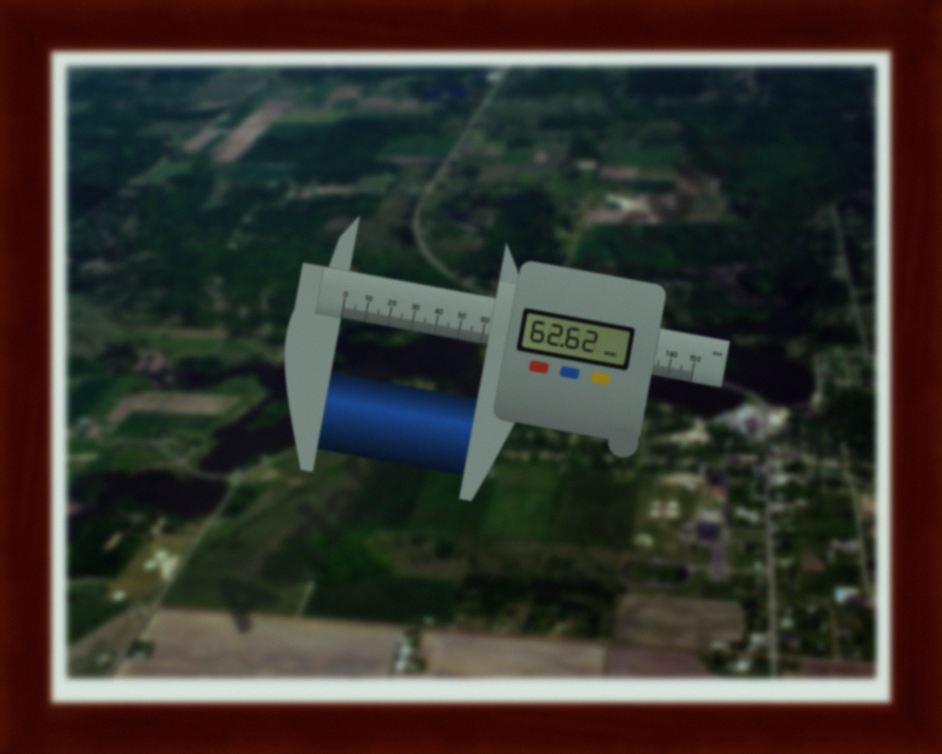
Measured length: 62.62 mm
